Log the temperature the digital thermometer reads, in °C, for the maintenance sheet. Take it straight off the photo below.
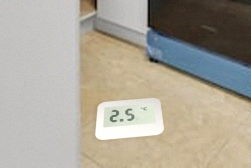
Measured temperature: 2.5 °C
